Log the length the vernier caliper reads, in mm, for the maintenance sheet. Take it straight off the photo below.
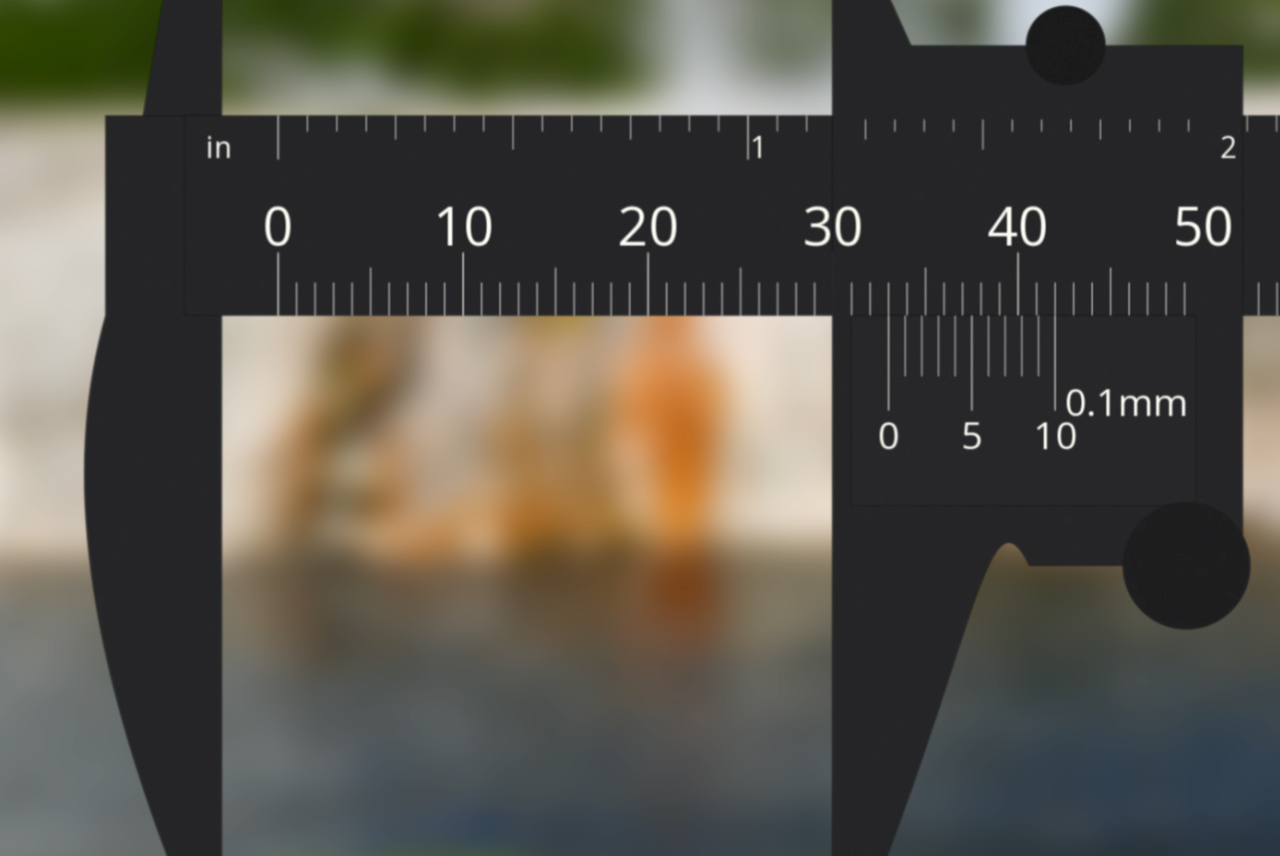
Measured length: 33.0 mm
